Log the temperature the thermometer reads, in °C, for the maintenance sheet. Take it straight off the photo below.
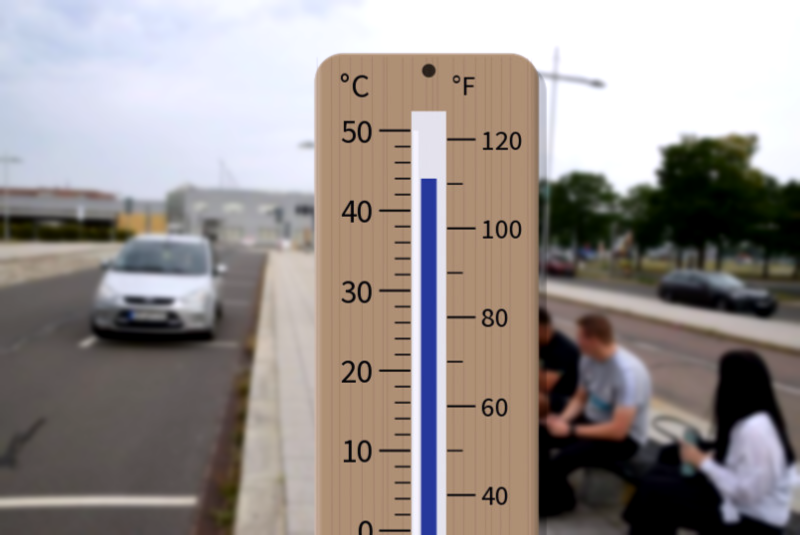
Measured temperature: 44 °C
